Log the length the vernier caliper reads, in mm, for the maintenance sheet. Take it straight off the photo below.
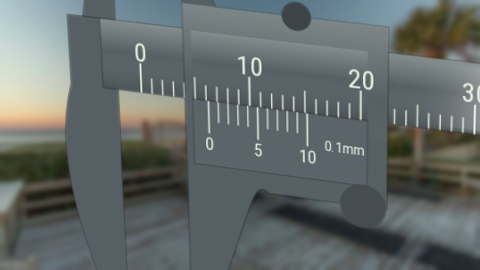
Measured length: 6.2 mm
